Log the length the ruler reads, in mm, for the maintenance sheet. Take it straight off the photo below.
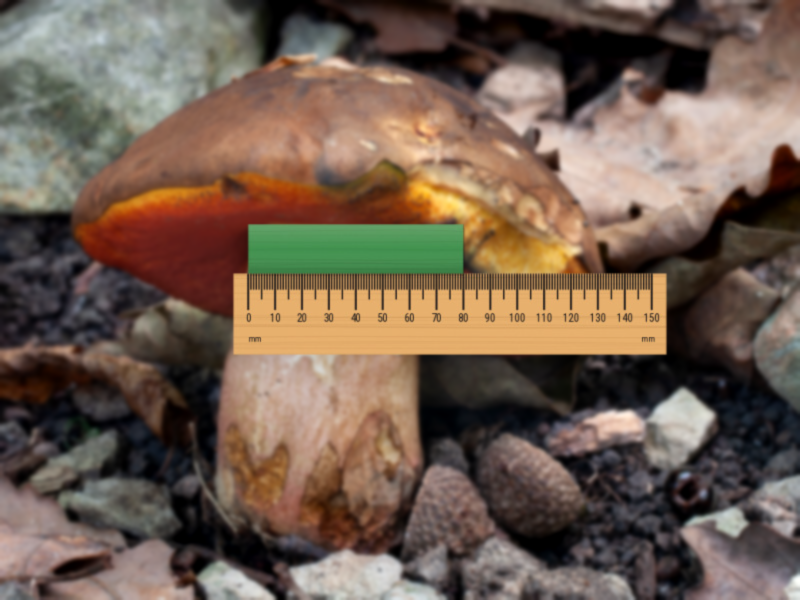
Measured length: 80 mm
